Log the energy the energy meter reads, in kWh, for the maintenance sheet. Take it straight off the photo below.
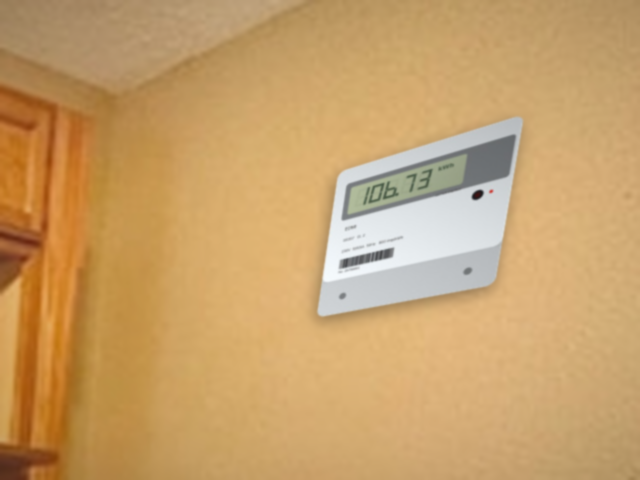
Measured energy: 106.73 kWh
